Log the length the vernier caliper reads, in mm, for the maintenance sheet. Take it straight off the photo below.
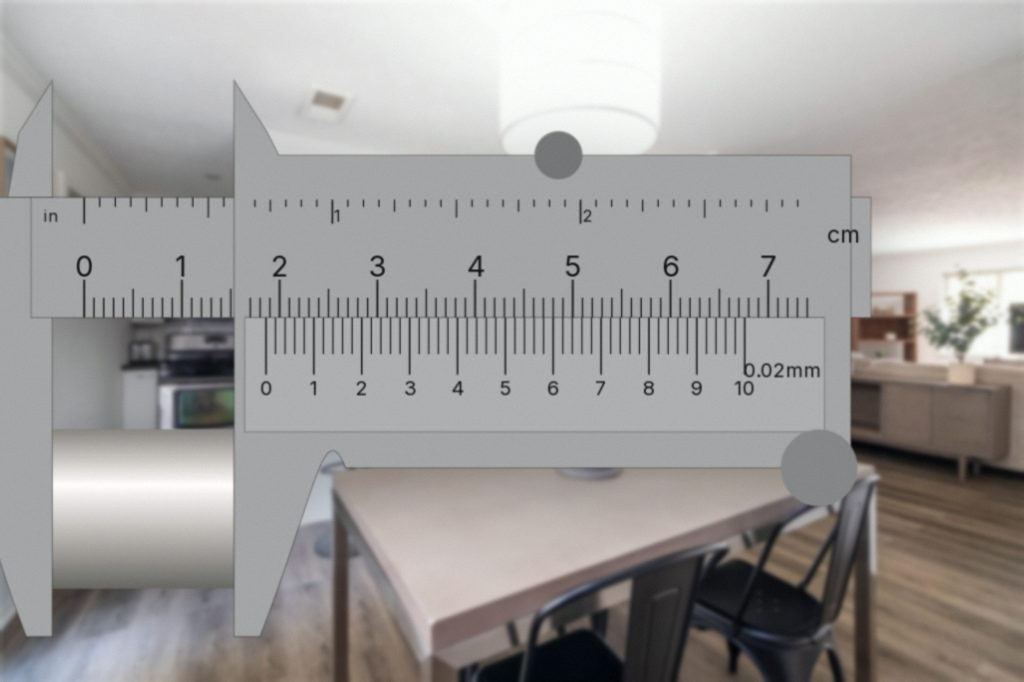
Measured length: 18.6 mm
